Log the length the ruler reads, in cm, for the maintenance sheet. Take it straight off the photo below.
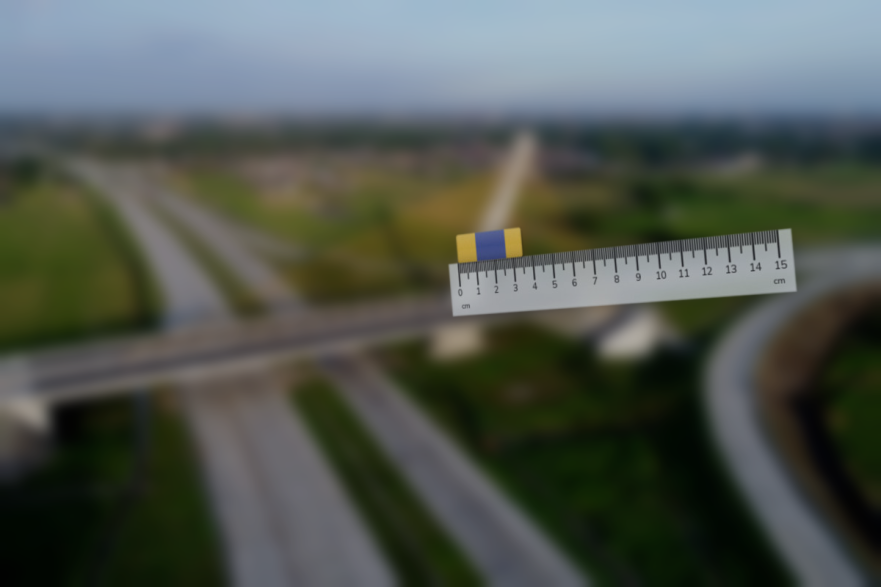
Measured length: 3.5 cm
